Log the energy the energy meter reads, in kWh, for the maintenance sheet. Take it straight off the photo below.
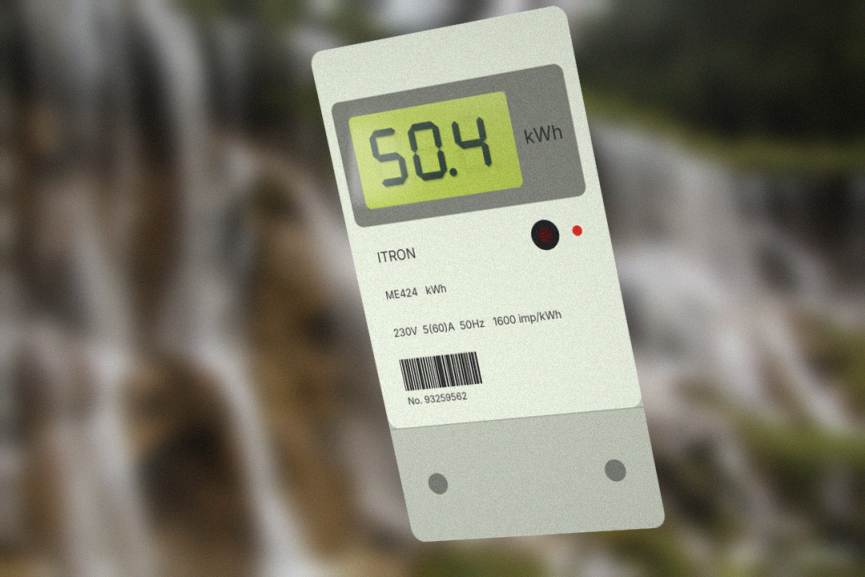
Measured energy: 50.4 kWh
